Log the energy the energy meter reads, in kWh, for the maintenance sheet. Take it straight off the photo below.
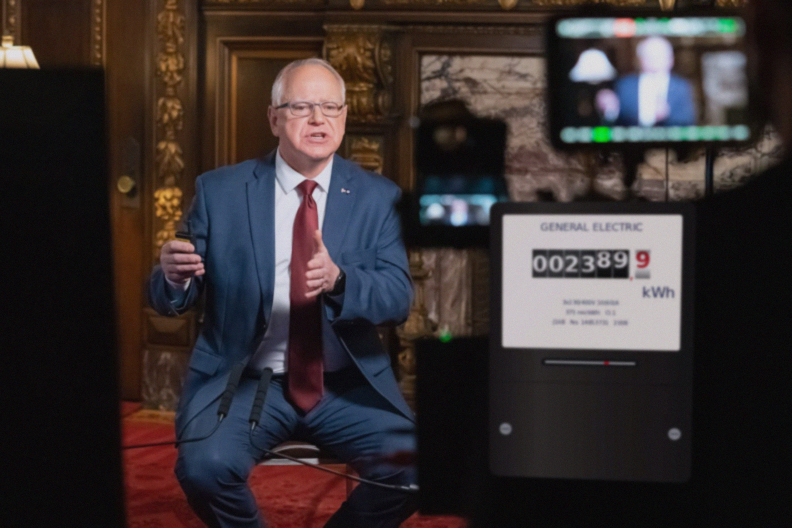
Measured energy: 2389.9 kWh
